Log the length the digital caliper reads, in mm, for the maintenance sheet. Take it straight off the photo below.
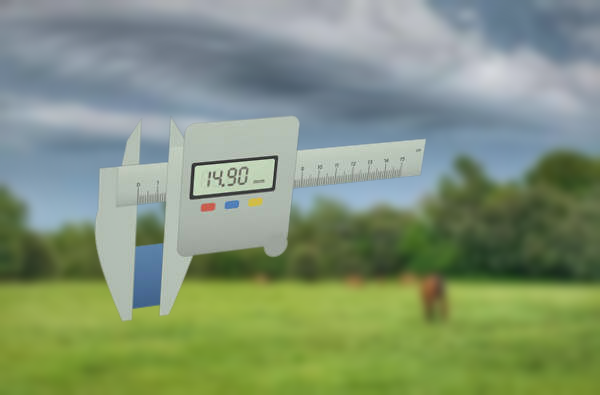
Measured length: 14.90 mm
